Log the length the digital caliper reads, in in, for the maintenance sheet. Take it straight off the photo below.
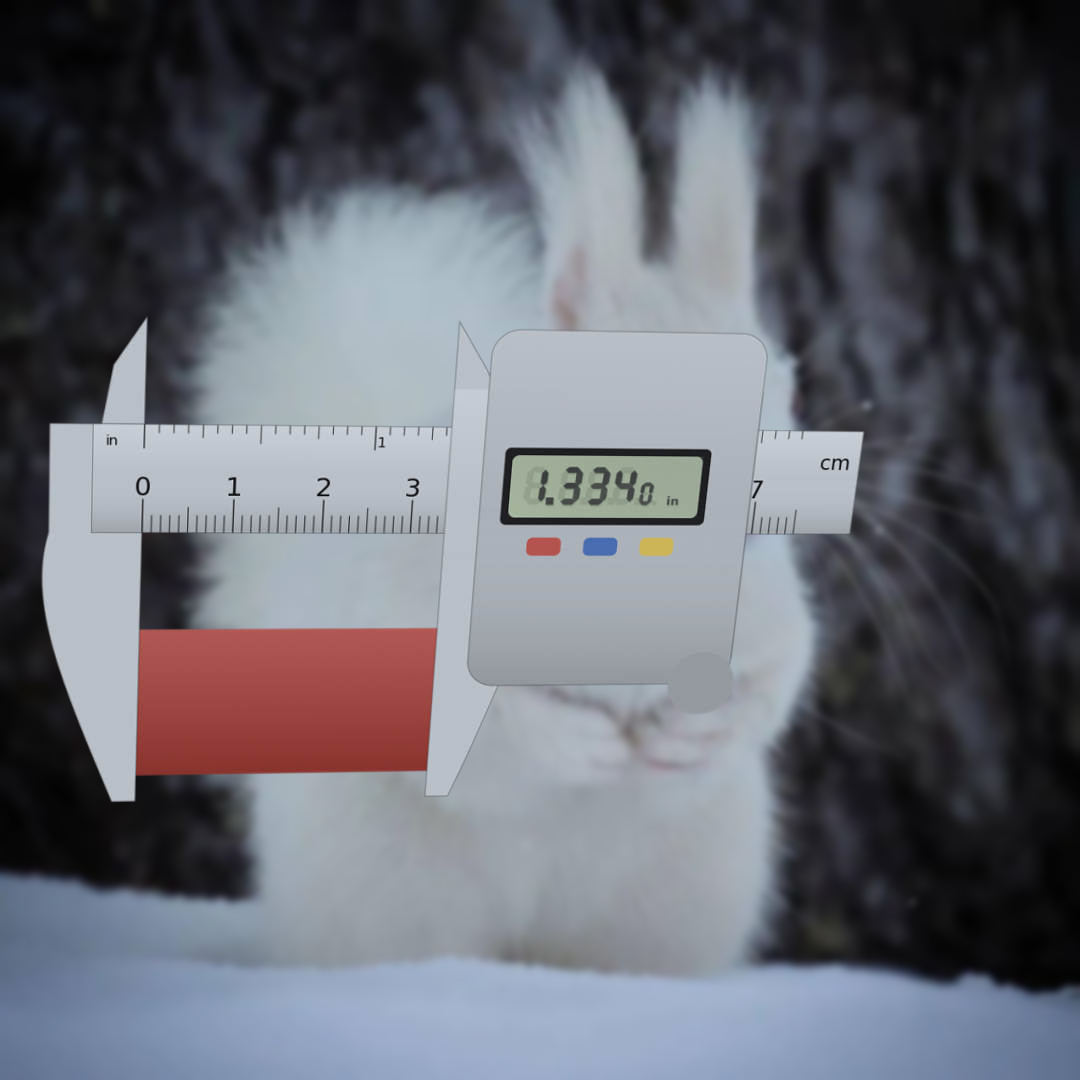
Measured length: 1.3340 in
